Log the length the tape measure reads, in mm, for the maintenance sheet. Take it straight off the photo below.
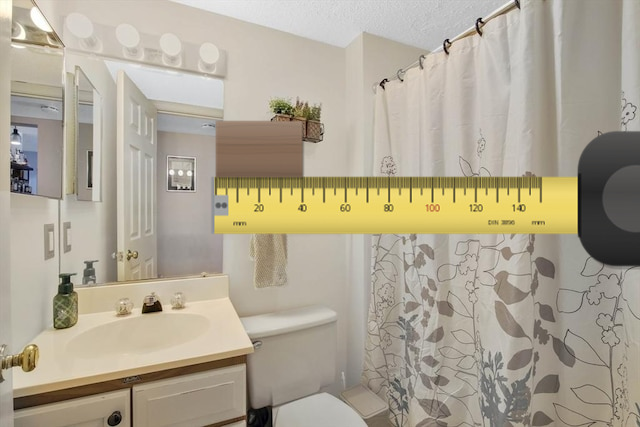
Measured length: 40 mm
